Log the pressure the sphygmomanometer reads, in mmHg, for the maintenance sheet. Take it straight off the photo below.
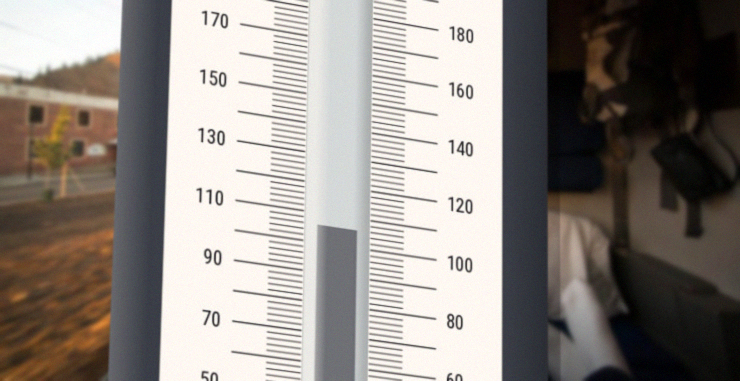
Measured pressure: 106 mmHg
